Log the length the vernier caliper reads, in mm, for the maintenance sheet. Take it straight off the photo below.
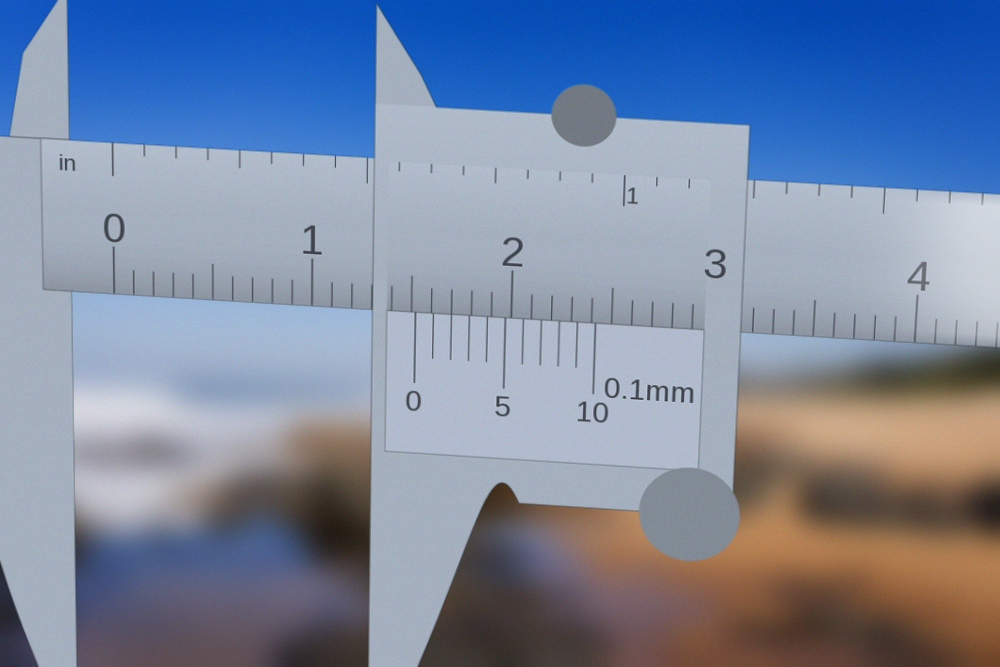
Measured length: 15.2 mm
